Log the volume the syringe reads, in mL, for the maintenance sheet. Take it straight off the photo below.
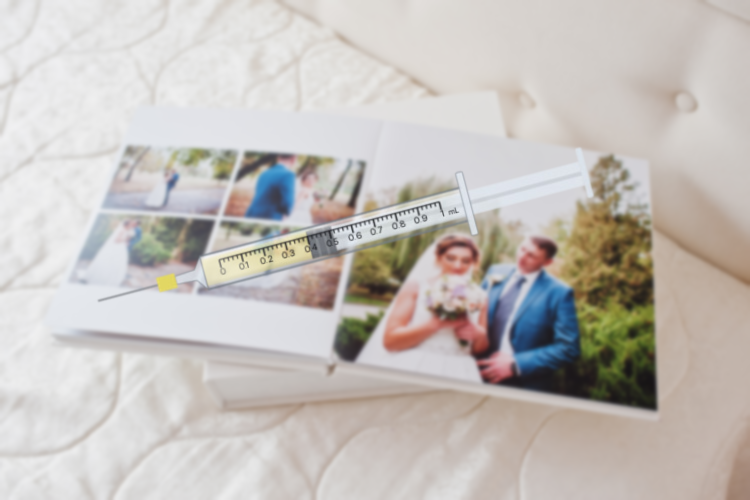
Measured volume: 0.4 mL
